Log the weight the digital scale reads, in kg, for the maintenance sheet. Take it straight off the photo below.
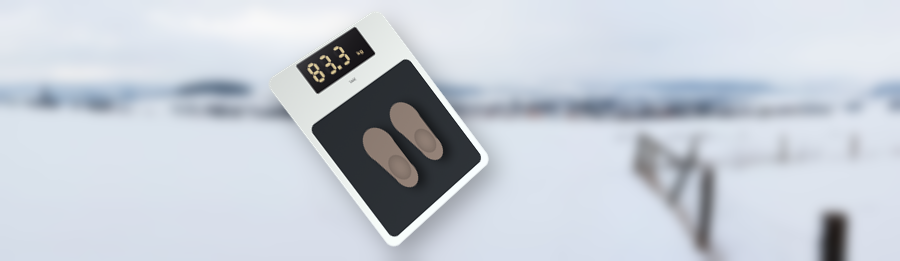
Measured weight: 83.3 kg
